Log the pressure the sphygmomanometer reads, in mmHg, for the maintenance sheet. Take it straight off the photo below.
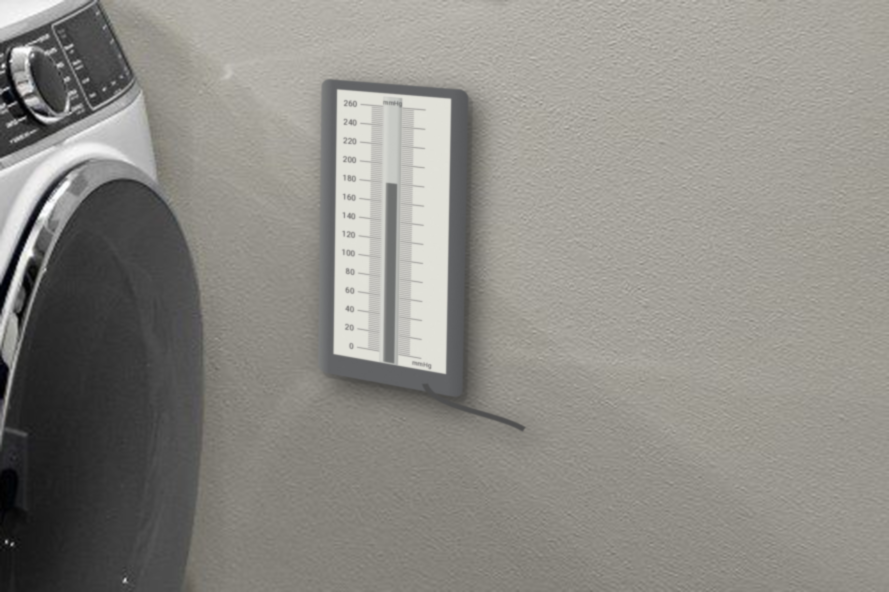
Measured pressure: 180 mmHg
